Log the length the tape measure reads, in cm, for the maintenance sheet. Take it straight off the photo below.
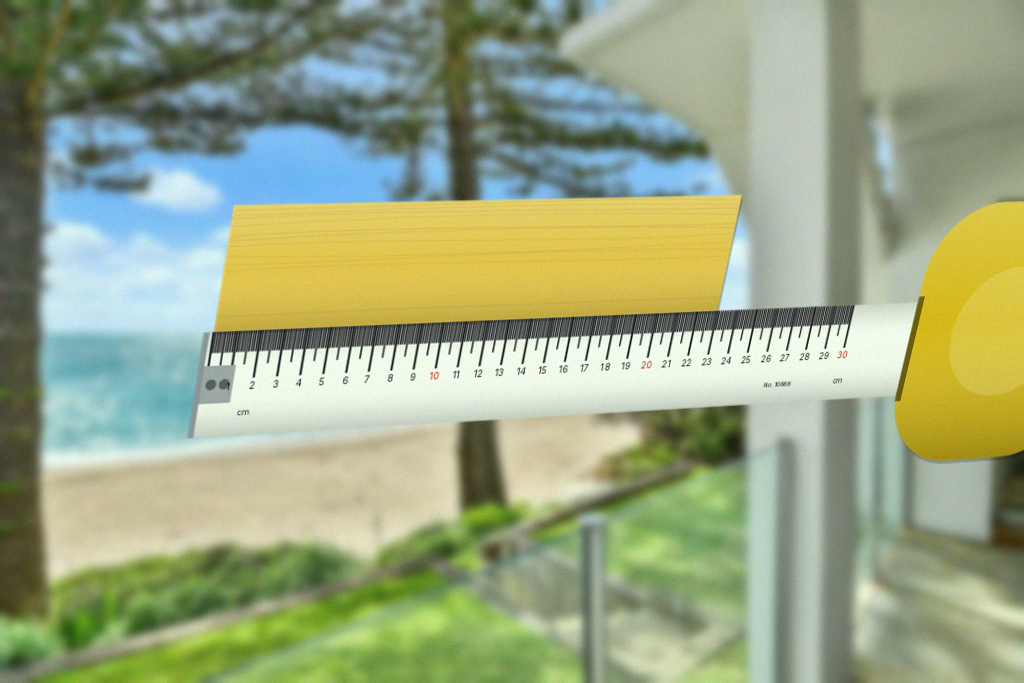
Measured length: 23 cm
